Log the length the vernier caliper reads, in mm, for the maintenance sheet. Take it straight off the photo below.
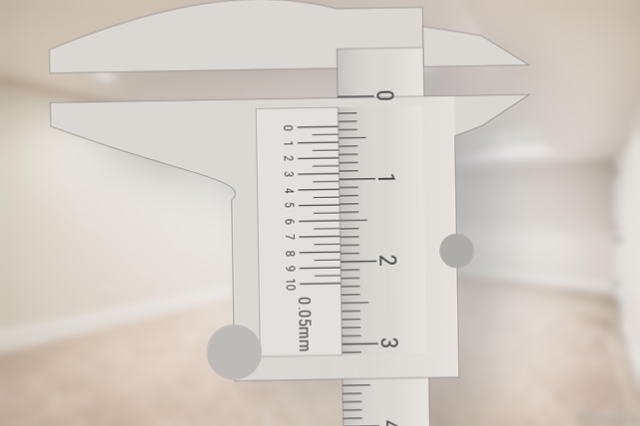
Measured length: 3.6 mm
